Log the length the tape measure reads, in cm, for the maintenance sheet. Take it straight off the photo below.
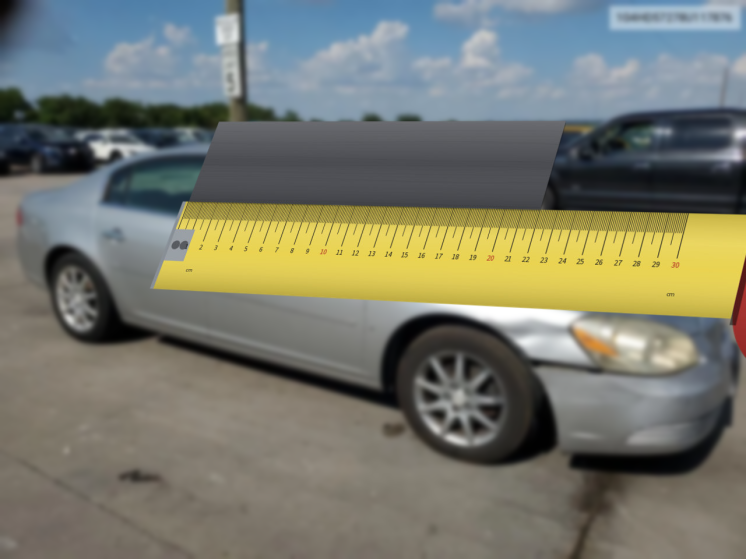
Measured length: 22 cm
